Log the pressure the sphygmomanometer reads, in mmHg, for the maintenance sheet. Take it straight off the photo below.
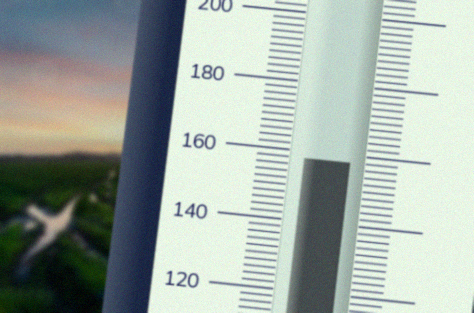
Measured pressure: 158 mmHg
